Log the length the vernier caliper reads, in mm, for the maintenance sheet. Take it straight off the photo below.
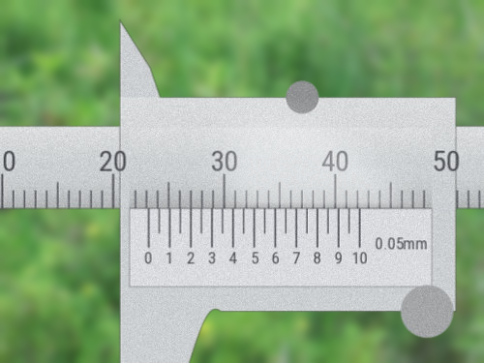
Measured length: 23.2 mm
